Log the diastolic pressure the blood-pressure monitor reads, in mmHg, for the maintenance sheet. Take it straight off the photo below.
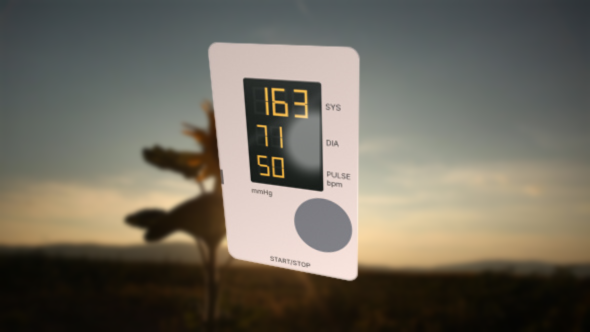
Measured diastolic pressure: 71 mmHg
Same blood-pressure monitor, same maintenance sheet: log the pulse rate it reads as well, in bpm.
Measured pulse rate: 50 bpm
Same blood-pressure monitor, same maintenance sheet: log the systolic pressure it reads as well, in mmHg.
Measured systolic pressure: 163 mmHg
